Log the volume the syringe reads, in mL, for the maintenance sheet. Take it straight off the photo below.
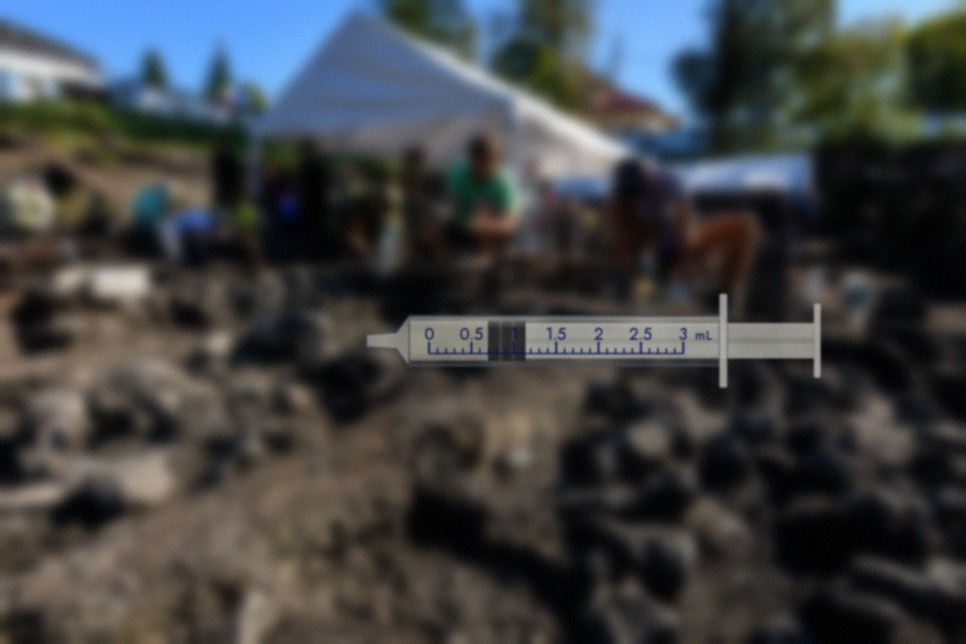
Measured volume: 0.7 mL
